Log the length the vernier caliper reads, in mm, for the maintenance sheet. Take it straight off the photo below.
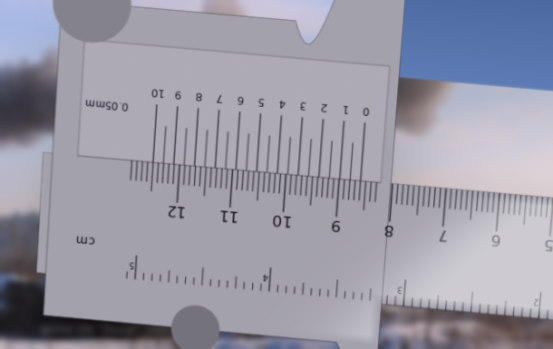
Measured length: 86.0 mm
